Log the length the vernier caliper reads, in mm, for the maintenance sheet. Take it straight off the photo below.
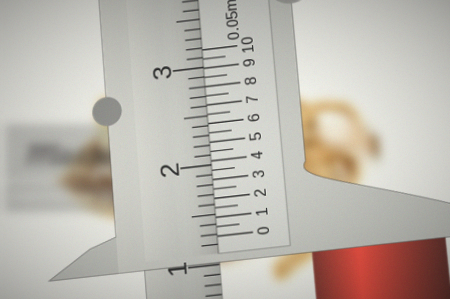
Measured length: 12.8 mm
